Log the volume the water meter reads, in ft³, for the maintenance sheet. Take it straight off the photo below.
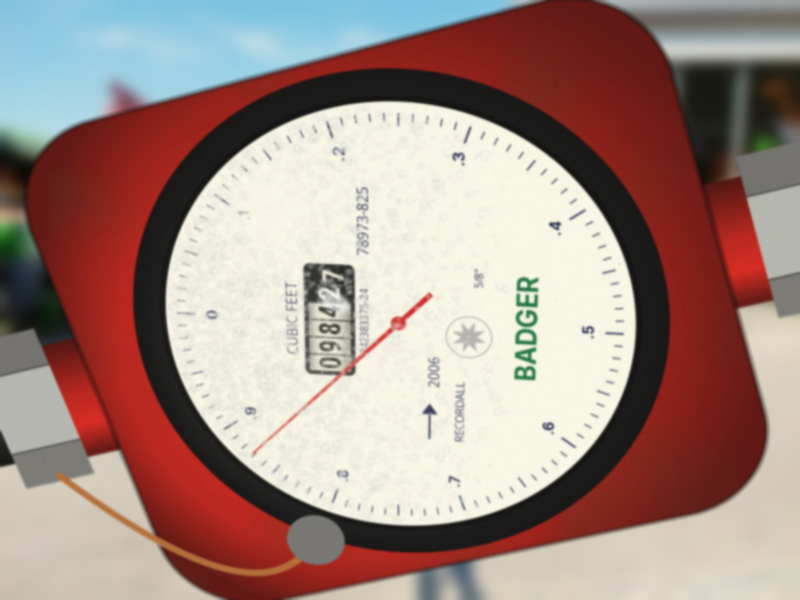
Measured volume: 98426.87 ft³
